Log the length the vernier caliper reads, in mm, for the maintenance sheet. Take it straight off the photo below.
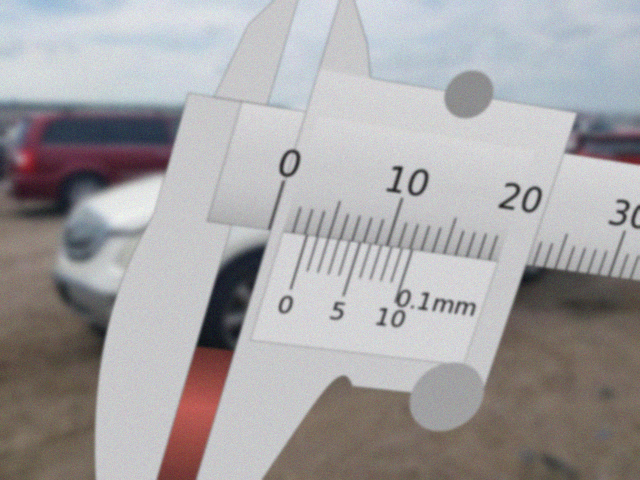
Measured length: 3.2 mm
